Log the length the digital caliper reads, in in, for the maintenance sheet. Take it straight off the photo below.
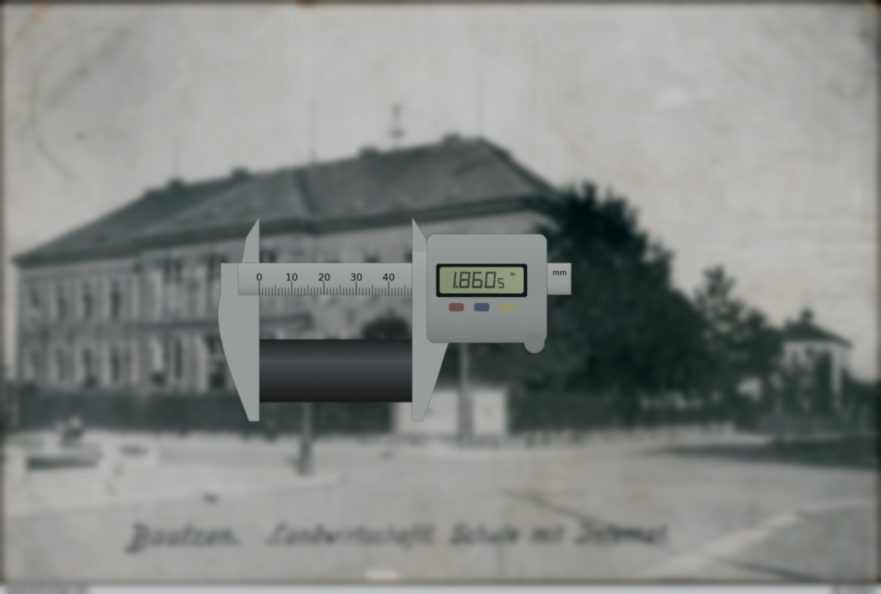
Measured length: 1.8605 in
